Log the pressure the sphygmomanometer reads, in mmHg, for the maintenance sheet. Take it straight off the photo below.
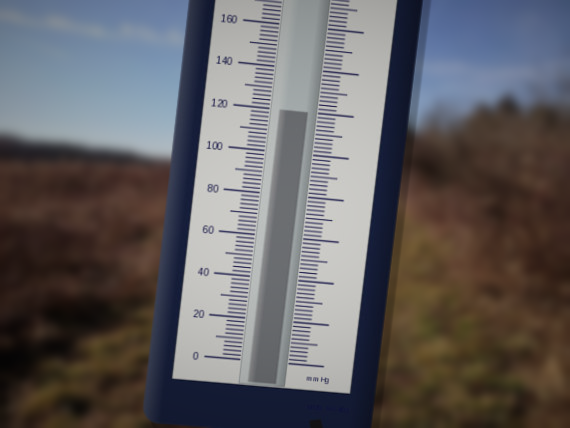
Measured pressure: 120 mmHg
